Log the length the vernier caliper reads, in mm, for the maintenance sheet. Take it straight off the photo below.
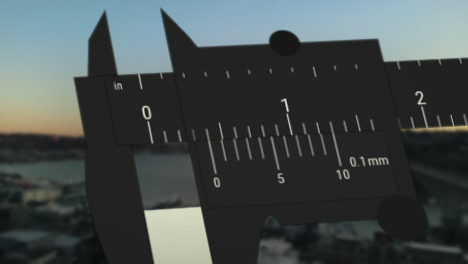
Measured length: 4.0 mm
